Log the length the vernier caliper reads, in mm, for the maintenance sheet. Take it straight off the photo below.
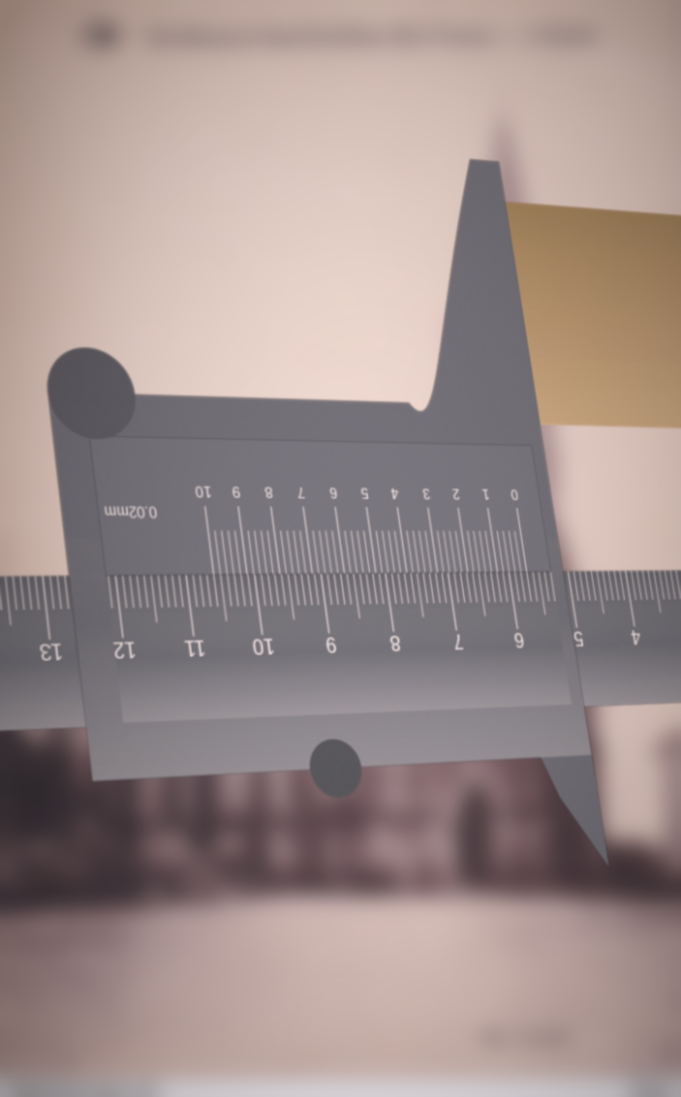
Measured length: 57.0 mm
